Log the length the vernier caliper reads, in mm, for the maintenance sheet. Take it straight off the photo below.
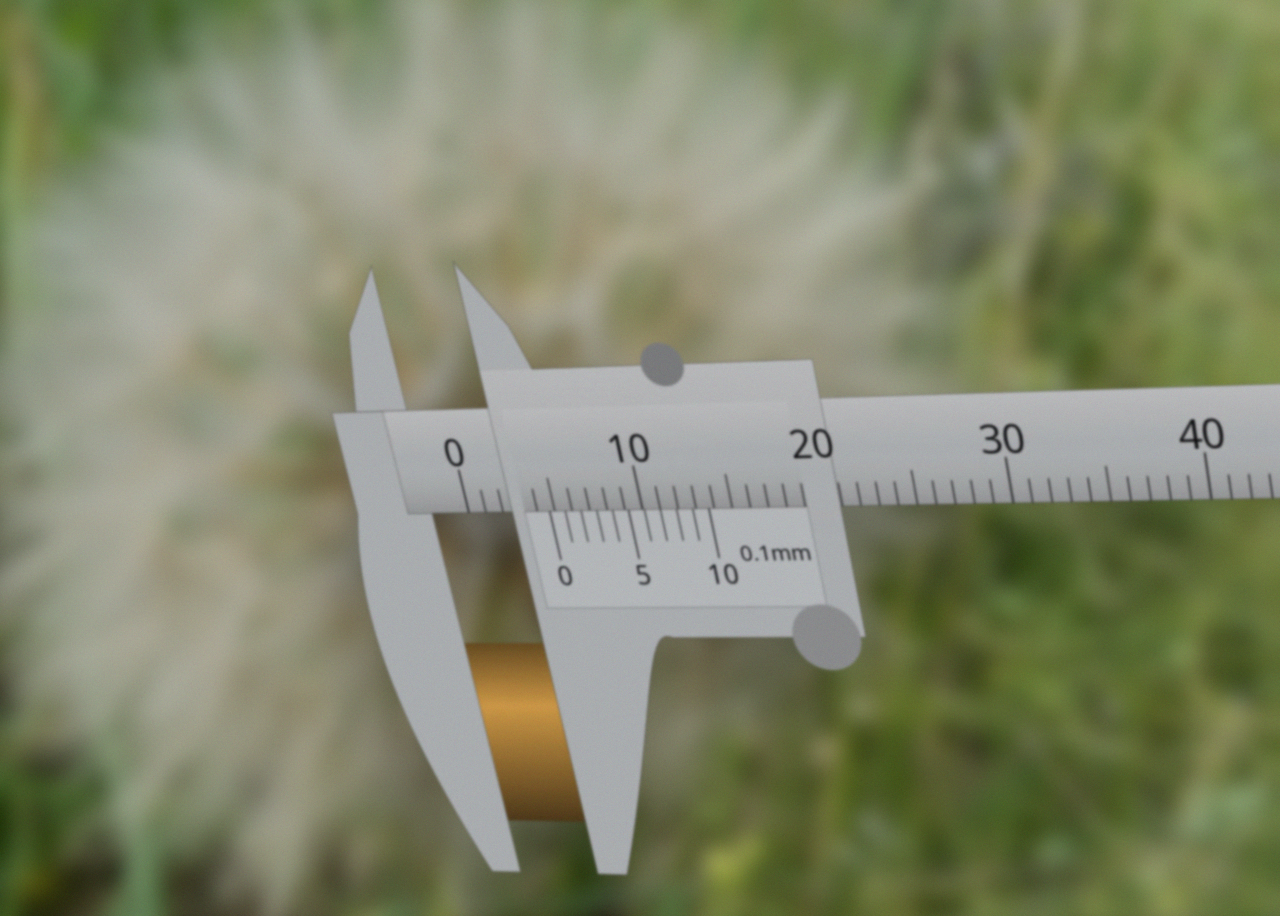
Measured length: 4.7 mm
